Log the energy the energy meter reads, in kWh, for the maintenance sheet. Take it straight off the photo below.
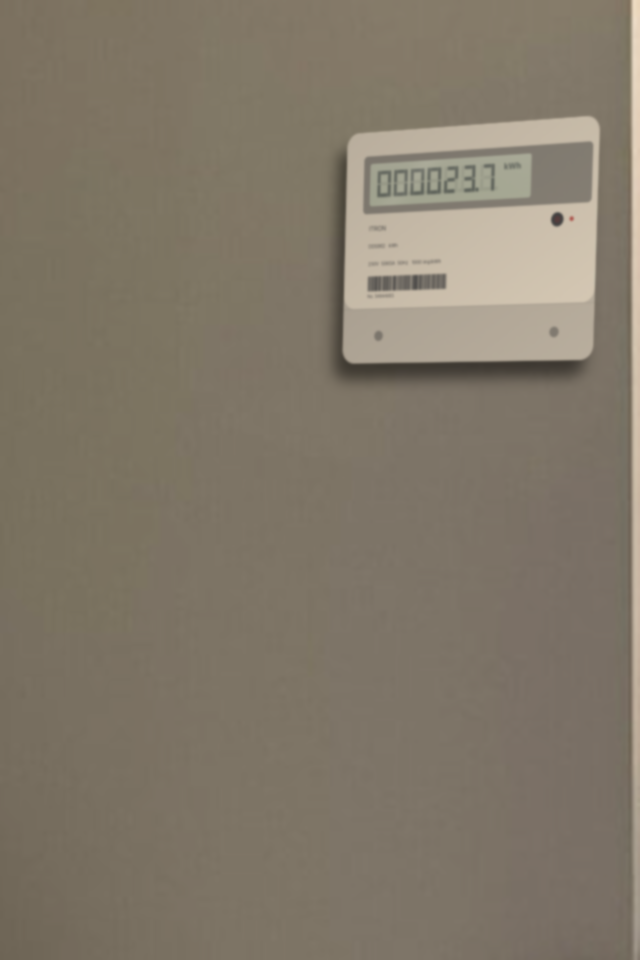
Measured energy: 23.7 kWh
